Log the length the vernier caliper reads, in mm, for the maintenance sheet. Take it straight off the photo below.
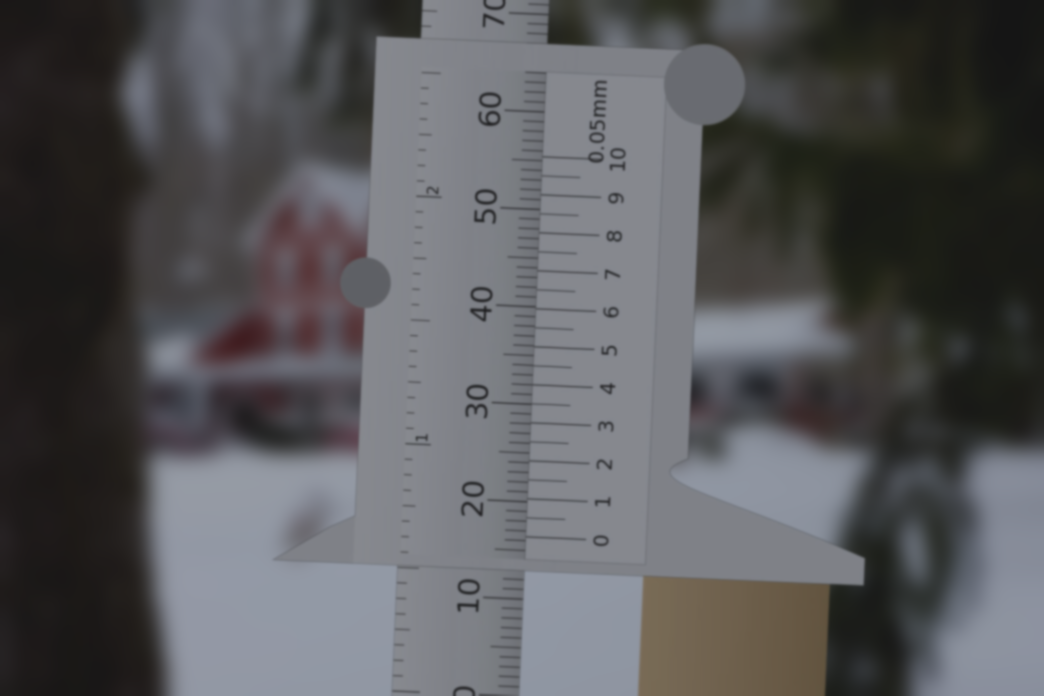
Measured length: 16.4 mm
